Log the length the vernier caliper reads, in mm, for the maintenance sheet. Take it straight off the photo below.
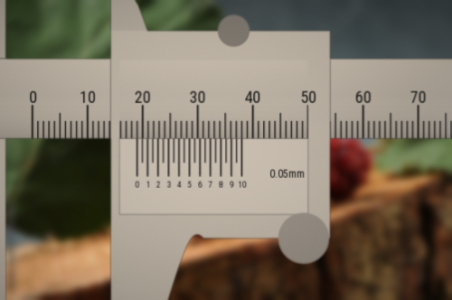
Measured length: 19.0 mm
